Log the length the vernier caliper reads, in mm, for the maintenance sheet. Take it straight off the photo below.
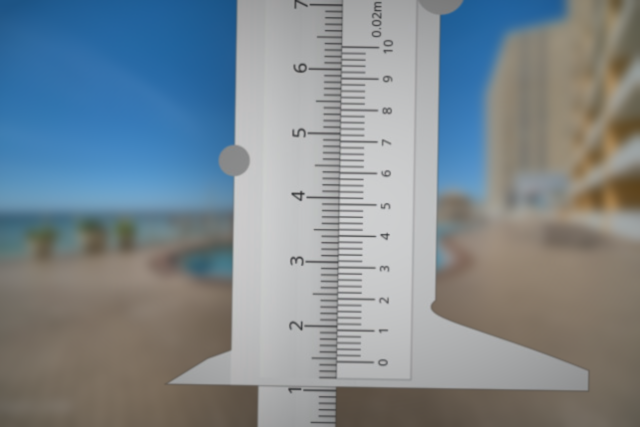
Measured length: 14.5 mm
